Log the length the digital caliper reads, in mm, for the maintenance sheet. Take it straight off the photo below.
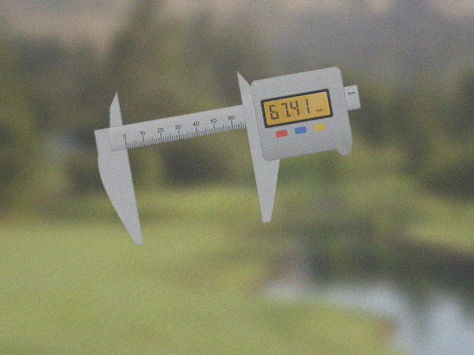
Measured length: 67.41 mm
